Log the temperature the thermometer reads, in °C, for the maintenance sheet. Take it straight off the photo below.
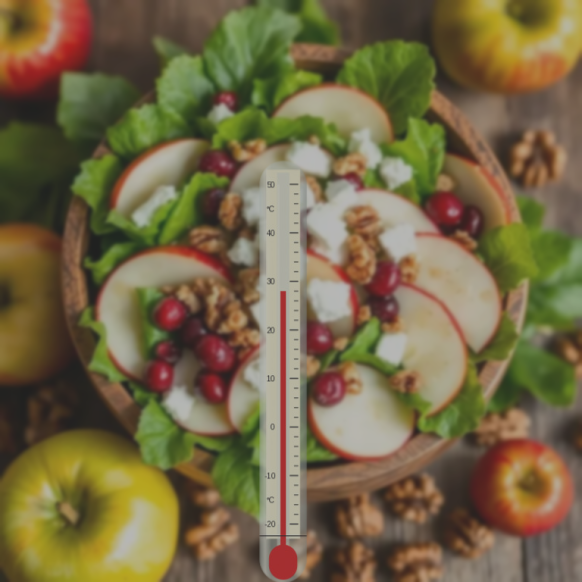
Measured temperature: 28 °C
